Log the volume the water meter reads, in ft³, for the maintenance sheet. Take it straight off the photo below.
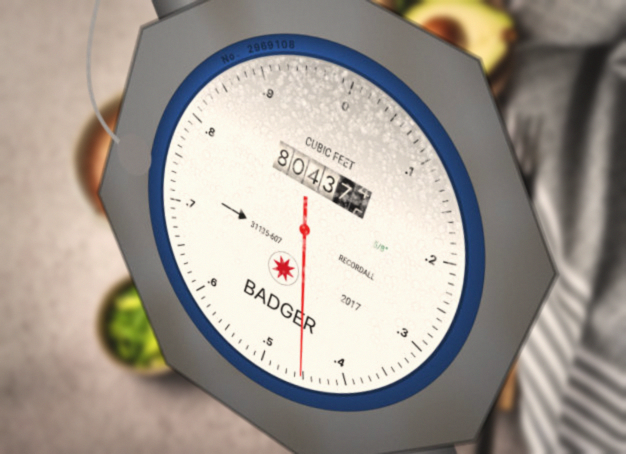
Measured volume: 804374.45 ft³
